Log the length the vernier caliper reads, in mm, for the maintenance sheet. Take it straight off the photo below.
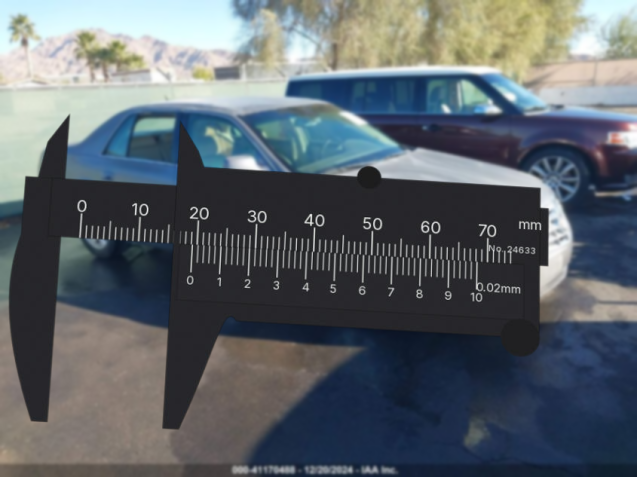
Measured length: 19.2 mm
